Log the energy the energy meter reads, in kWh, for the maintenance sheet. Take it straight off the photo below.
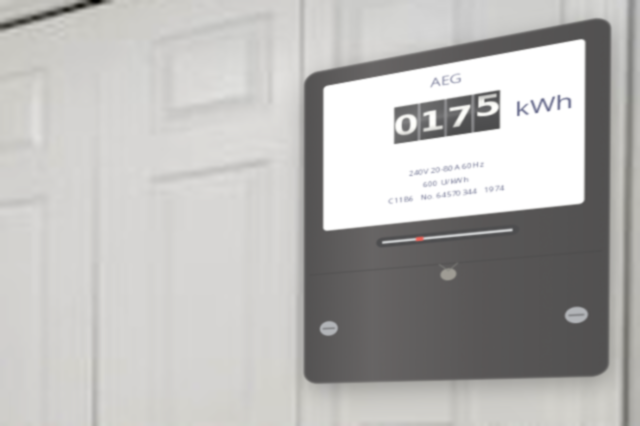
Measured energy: 175 kWh
